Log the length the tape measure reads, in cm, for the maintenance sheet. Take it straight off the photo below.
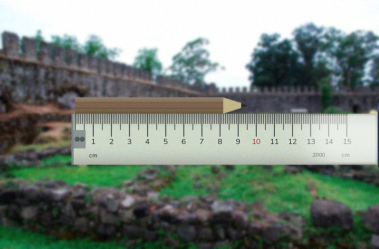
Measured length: 9.5 cm
